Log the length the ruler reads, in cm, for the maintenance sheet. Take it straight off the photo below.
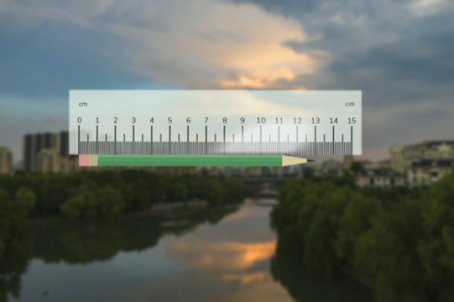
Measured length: 13 cm
